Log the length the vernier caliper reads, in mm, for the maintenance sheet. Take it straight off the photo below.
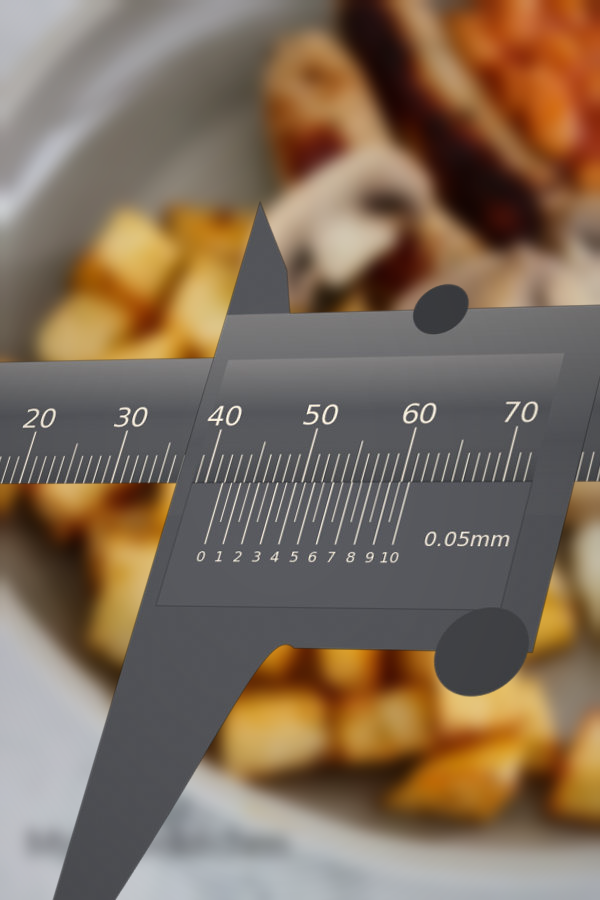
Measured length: 41.8 mm
